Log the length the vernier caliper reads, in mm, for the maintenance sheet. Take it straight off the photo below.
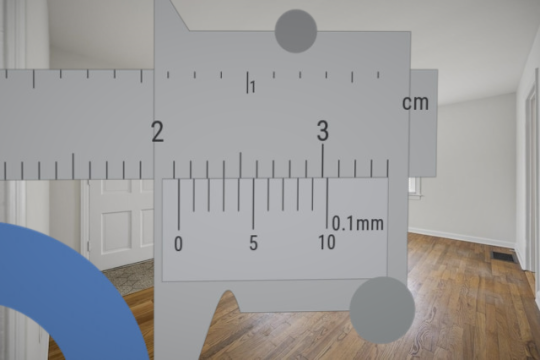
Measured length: 21.3 mm
